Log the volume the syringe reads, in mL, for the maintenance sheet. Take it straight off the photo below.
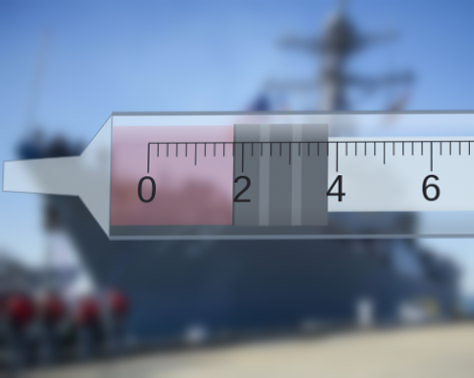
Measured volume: 1.8 mL
